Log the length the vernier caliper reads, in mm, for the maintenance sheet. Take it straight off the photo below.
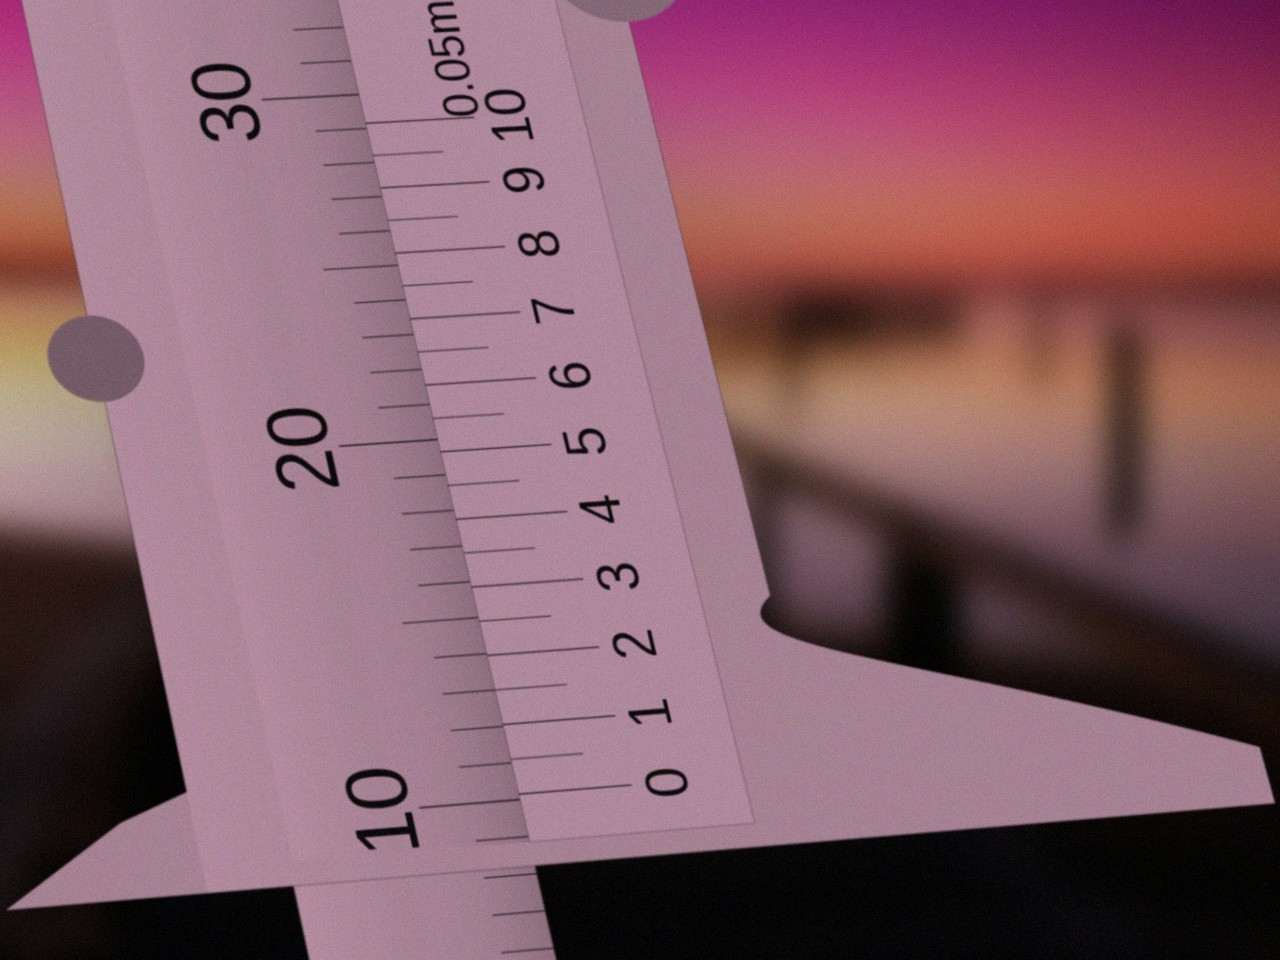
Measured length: 10.15 mm
